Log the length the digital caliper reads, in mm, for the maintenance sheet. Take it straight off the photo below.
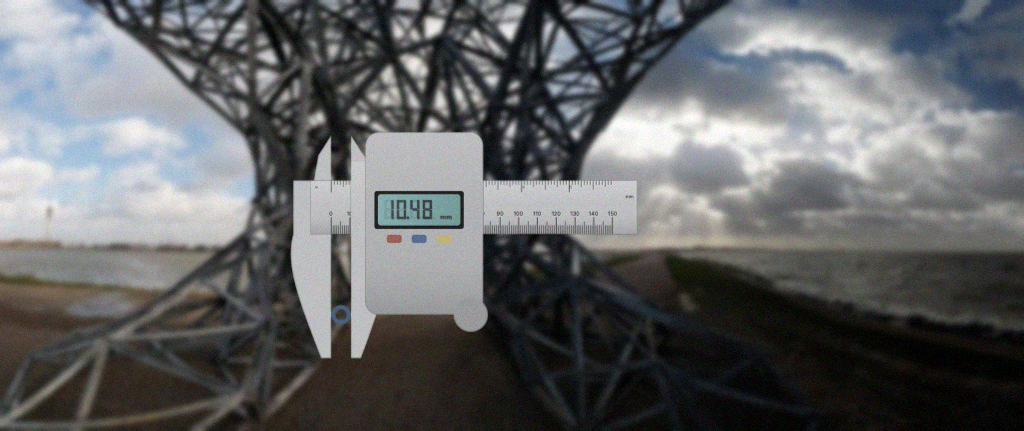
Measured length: 10.48 mm
